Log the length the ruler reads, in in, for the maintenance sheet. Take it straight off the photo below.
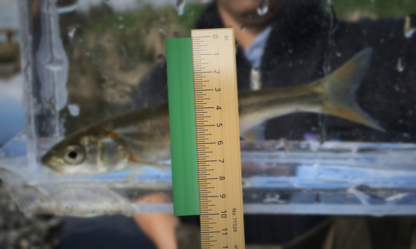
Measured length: 10 in
